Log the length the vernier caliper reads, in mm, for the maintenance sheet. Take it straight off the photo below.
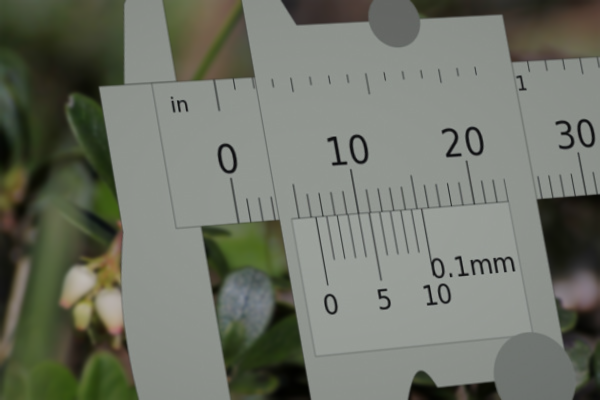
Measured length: 6.4 mm
